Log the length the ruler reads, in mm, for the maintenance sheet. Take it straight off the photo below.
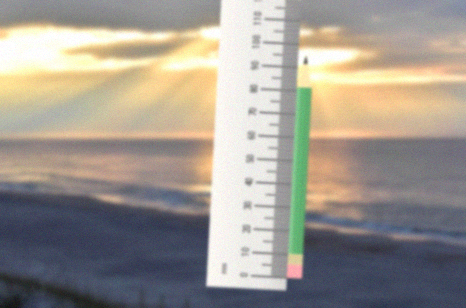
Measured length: 95 mm
